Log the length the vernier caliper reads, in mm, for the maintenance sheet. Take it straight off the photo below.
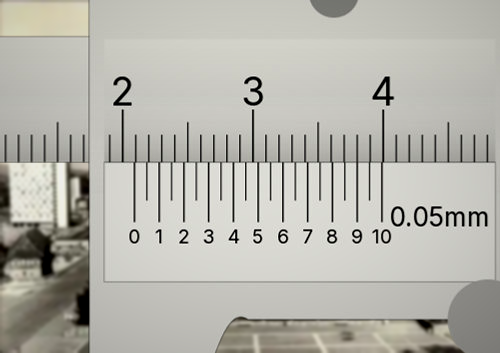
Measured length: 20.9 mm
